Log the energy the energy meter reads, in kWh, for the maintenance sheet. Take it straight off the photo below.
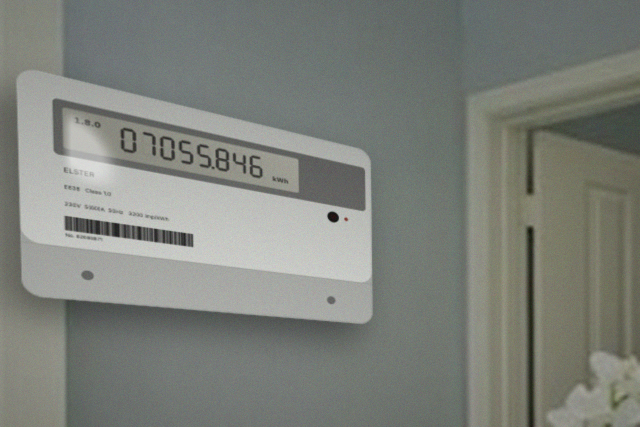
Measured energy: 7055.846 kWh
